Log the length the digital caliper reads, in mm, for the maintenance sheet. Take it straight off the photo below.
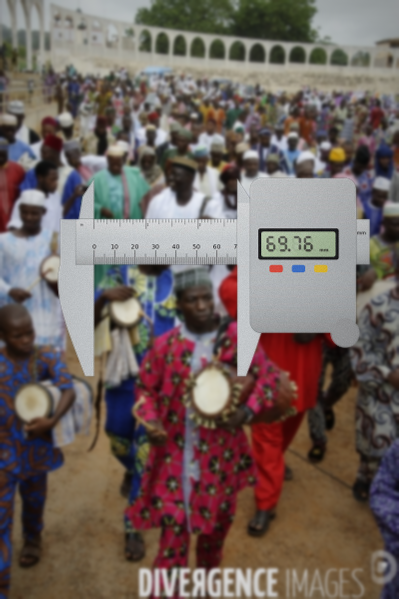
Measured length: 69.76 mm
